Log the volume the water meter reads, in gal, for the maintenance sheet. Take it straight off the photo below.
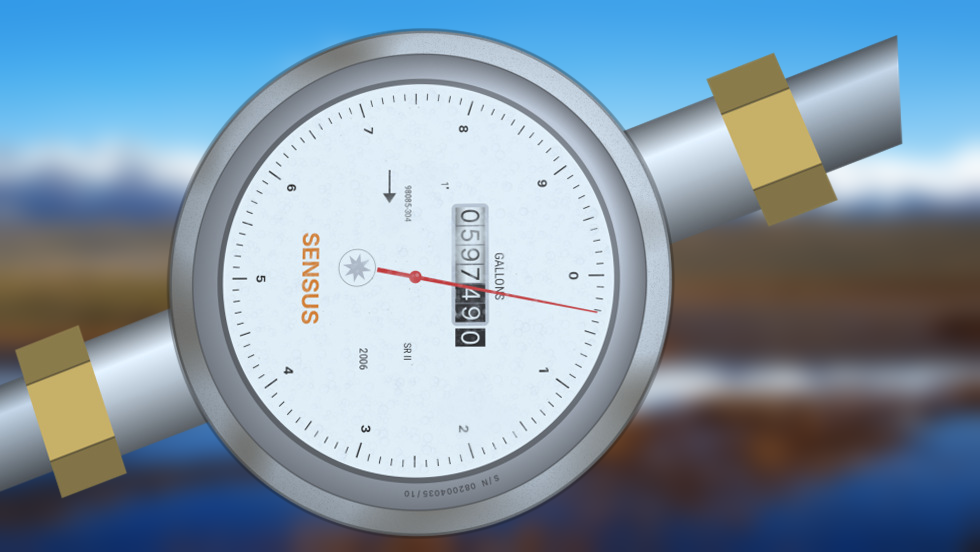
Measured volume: 597490.3 gal
